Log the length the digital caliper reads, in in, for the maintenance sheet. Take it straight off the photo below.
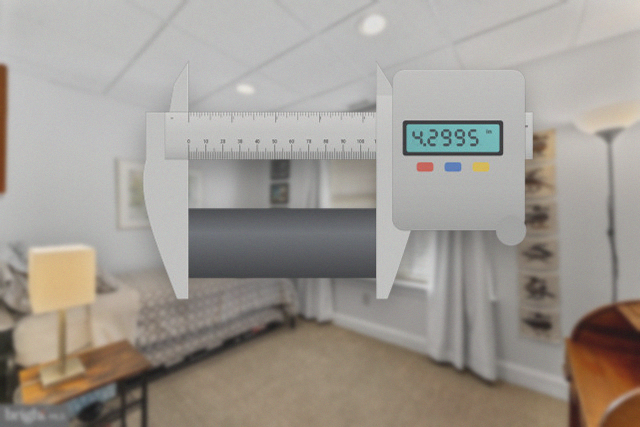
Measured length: 4.2995 in
